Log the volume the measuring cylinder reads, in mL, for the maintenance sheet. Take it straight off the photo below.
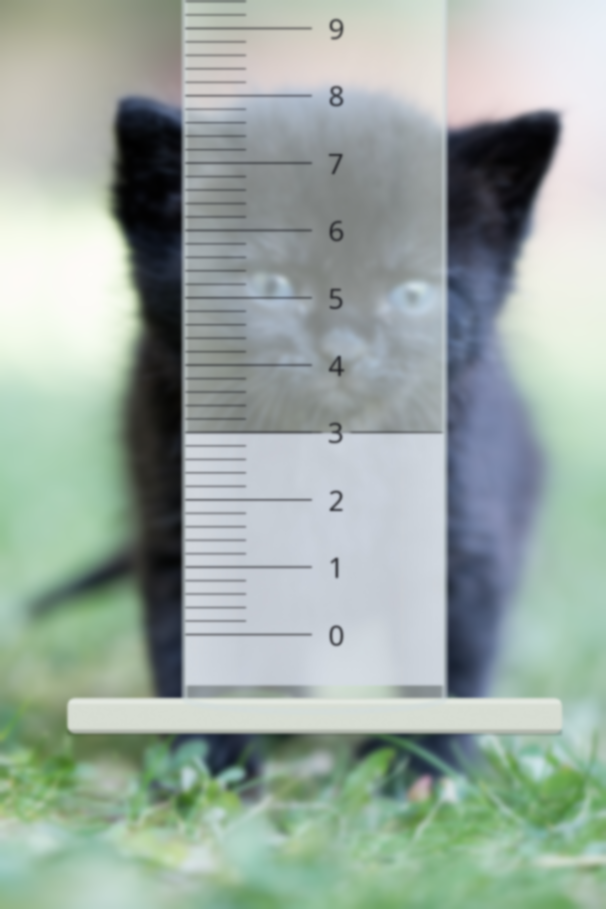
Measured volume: 3 mL
